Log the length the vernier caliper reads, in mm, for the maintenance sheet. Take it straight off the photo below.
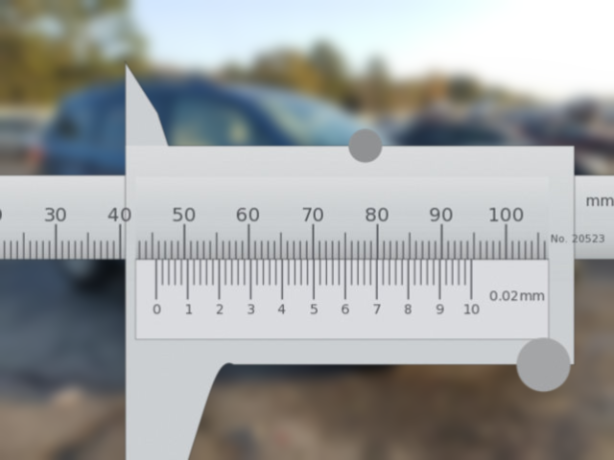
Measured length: 45.6 mm
